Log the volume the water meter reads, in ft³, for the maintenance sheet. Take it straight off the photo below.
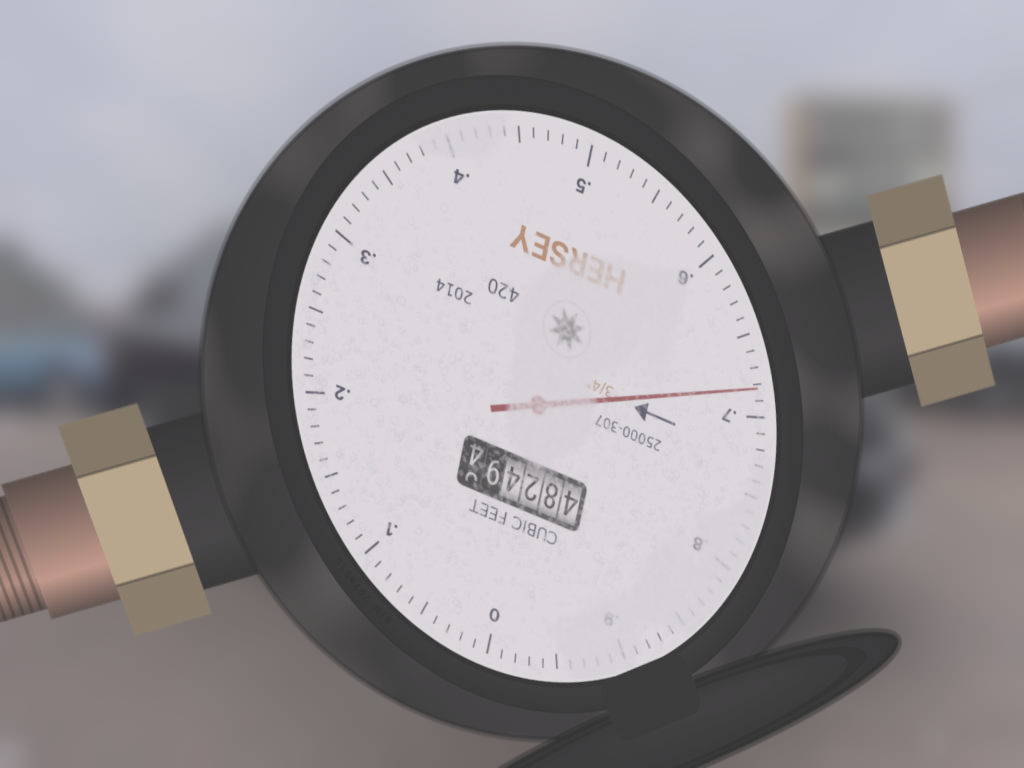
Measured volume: 482493.68 ft³
